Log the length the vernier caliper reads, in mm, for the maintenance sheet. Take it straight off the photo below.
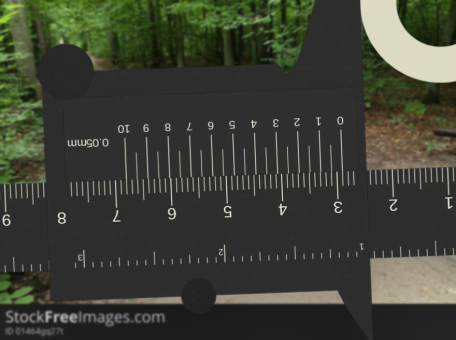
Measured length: 29.0 mm
